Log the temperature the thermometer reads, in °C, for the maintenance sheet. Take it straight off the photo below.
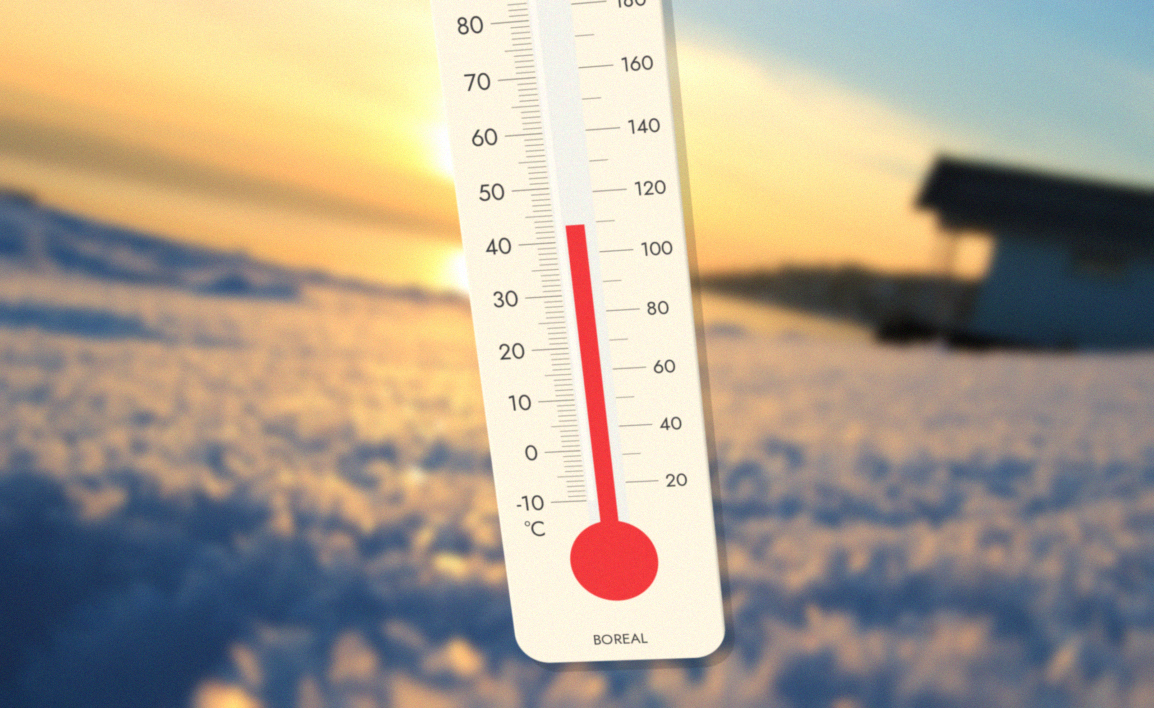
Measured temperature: 43 °C
